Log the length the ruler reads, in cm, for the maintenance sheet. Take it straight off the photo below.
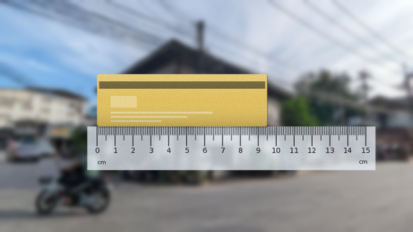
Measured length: 9.5 cm
